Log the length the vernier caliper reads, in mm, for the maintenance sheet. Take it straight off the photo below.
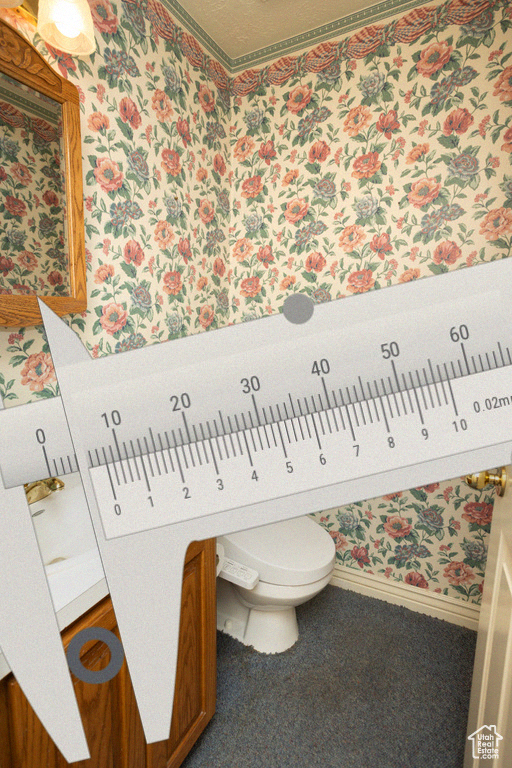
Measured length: 8.0 mm
